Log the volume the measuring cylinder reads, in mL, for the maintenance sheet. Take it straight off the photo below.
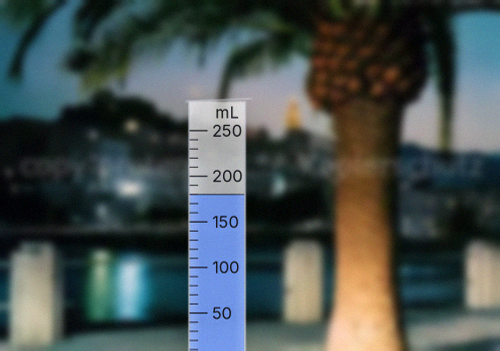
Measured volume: 180 mL
